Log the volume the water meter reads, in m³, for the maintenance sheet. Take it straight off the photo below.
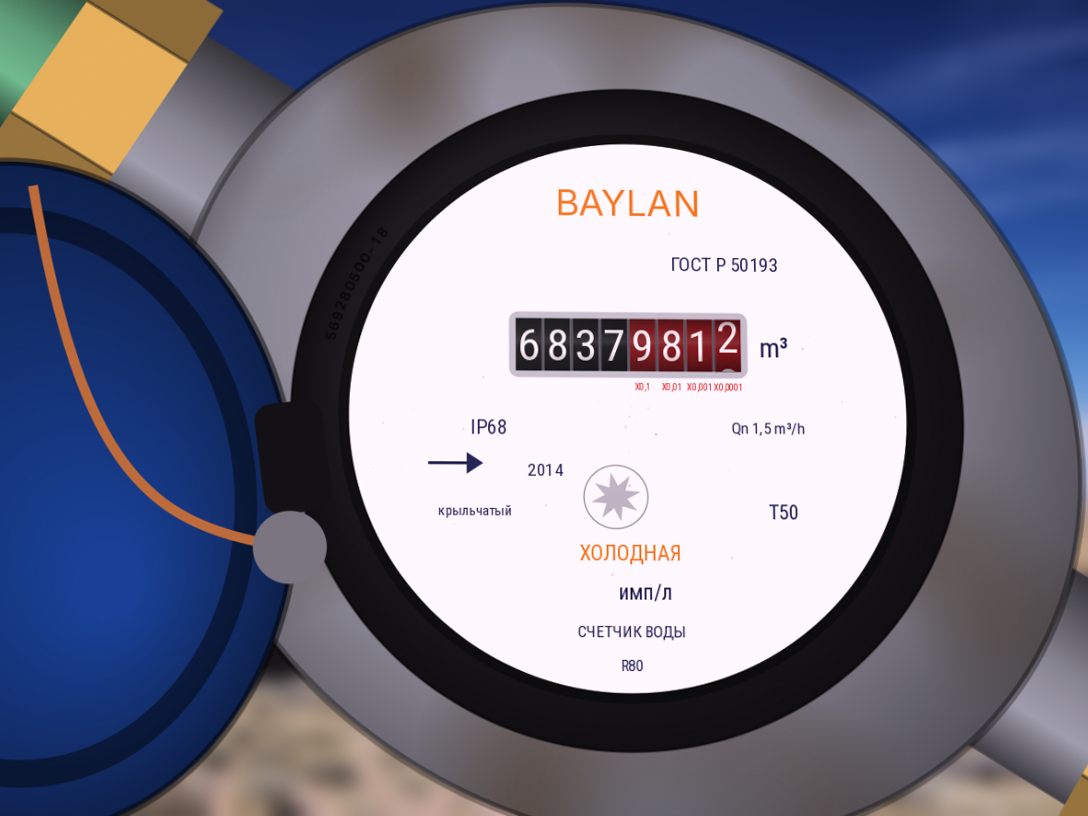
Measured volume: 6837.9812 m³
